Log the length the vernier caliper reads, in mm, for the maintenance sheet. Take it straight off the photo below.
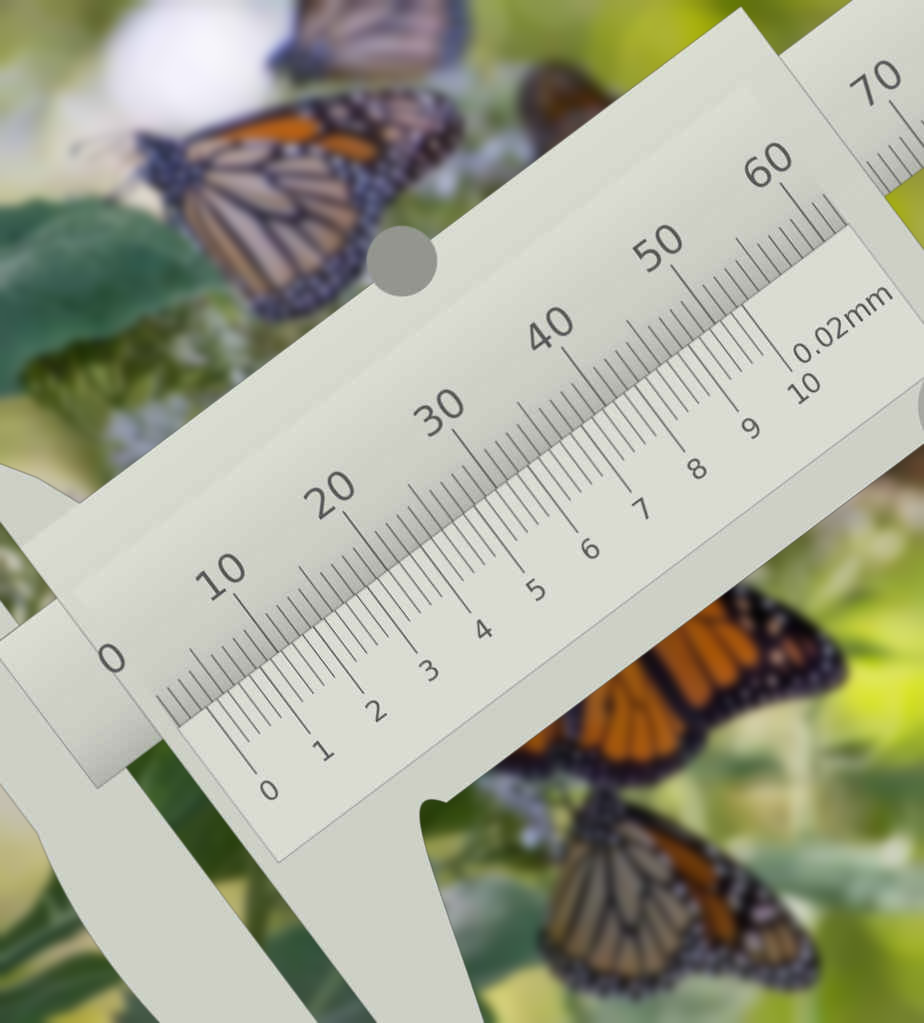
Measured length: 3.4 mm
